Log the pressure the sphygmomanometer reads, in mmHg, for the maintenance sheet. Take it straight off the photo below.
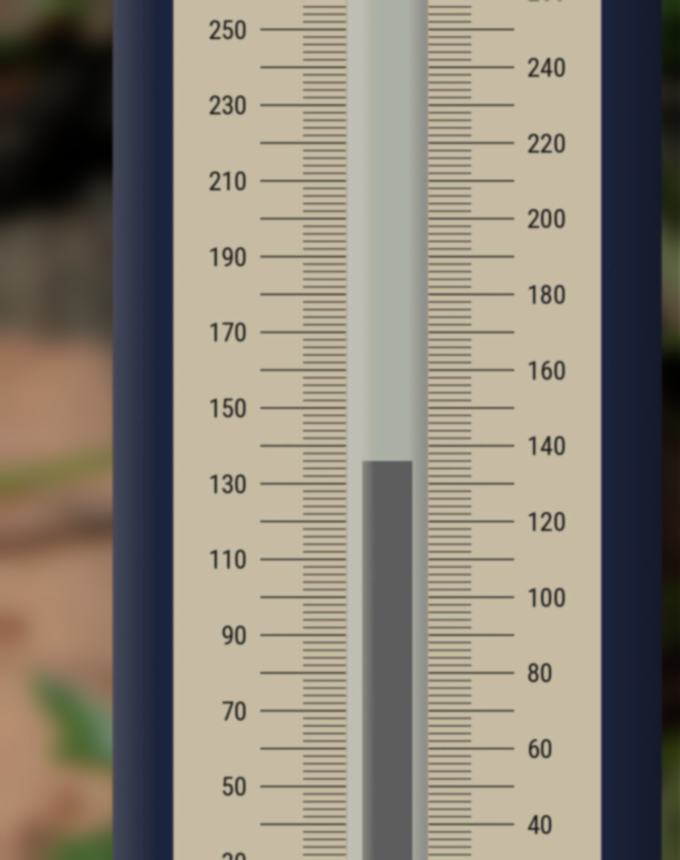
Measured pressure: 136 mmHg
